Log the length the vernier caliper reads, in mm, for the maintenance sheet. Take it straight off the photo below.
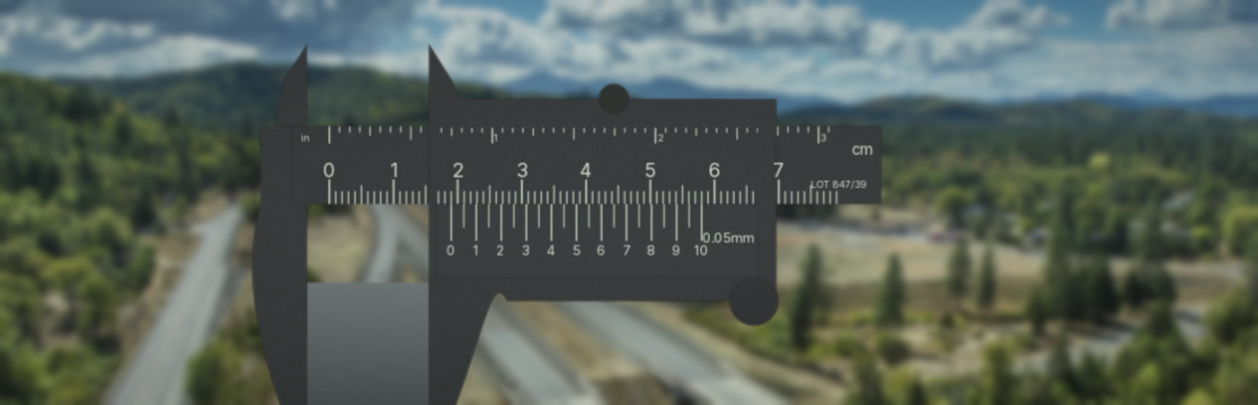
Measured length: 19.0 mm
